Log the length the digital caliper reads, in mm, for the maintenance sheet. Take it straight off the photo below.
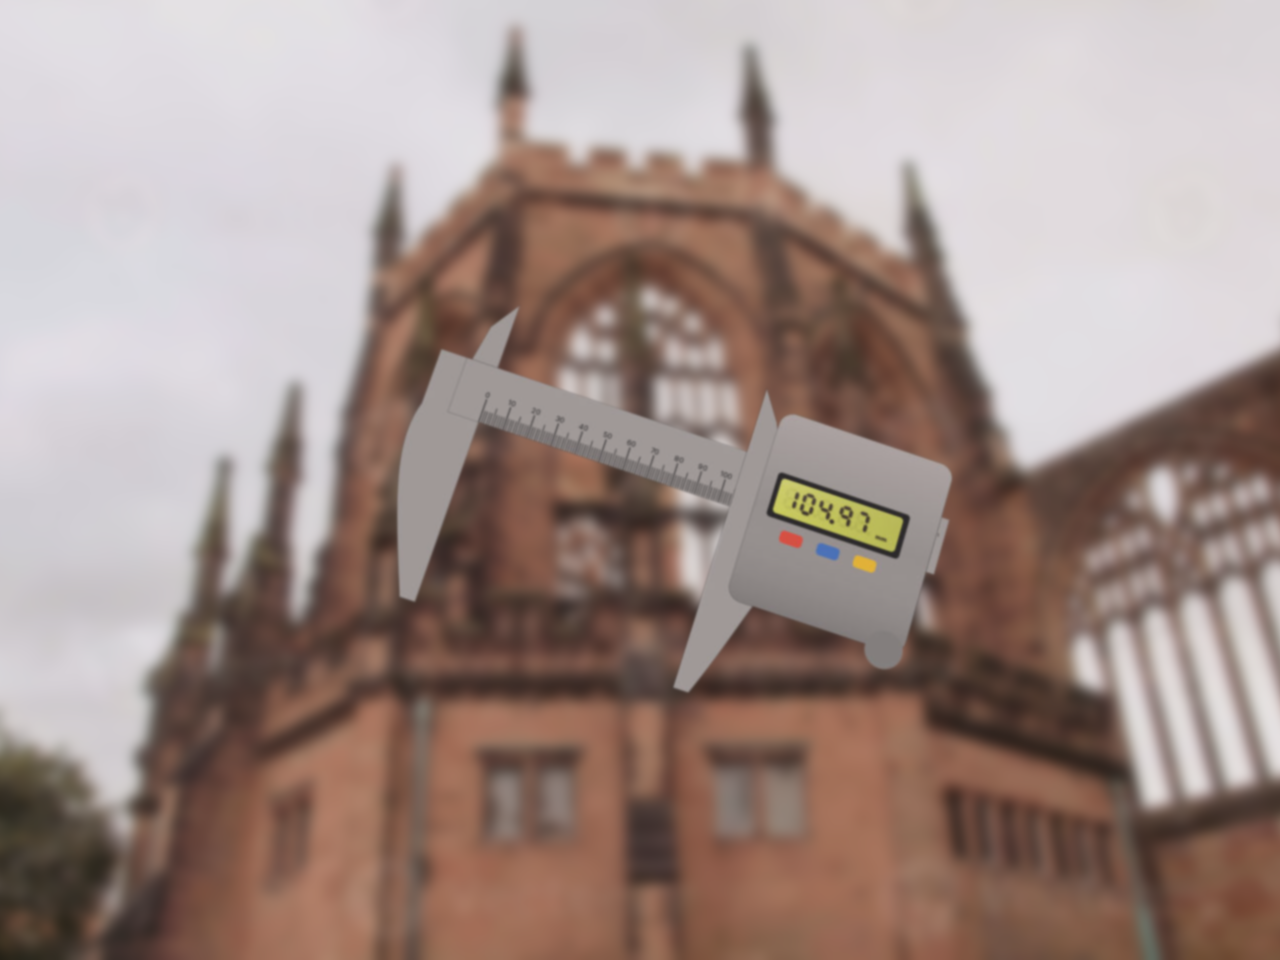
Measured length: 104.97 mm
